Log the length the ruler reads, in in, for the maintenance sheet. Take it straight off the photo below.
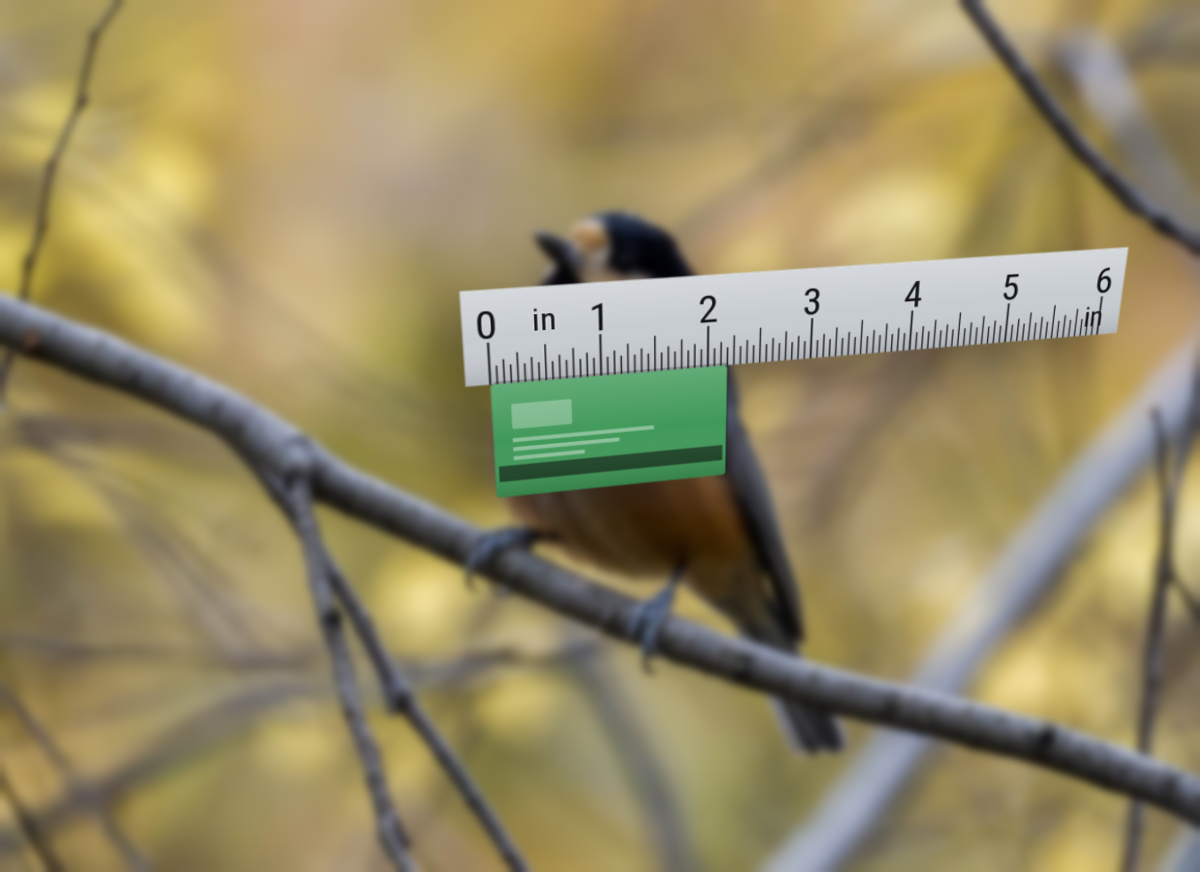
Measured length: 2.1875 in
